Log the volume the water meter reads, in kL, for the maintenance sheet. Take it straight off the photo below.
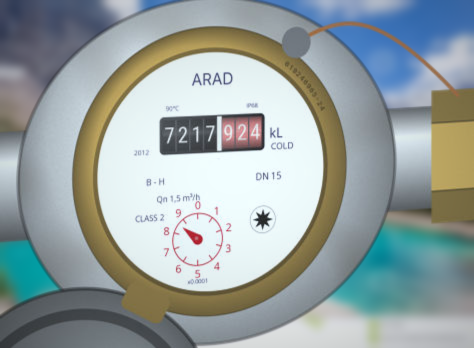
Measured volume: 7217.9248 kL
